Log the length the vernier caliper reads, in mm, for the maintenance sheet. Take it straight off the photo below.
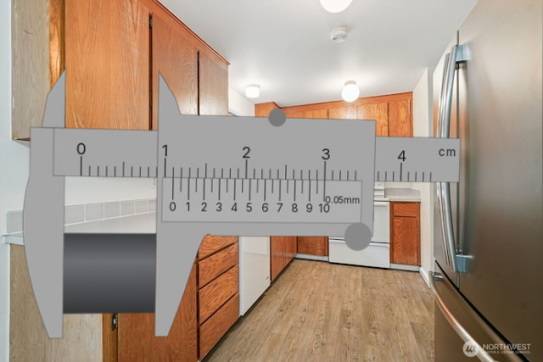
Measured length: 11.0 mm
